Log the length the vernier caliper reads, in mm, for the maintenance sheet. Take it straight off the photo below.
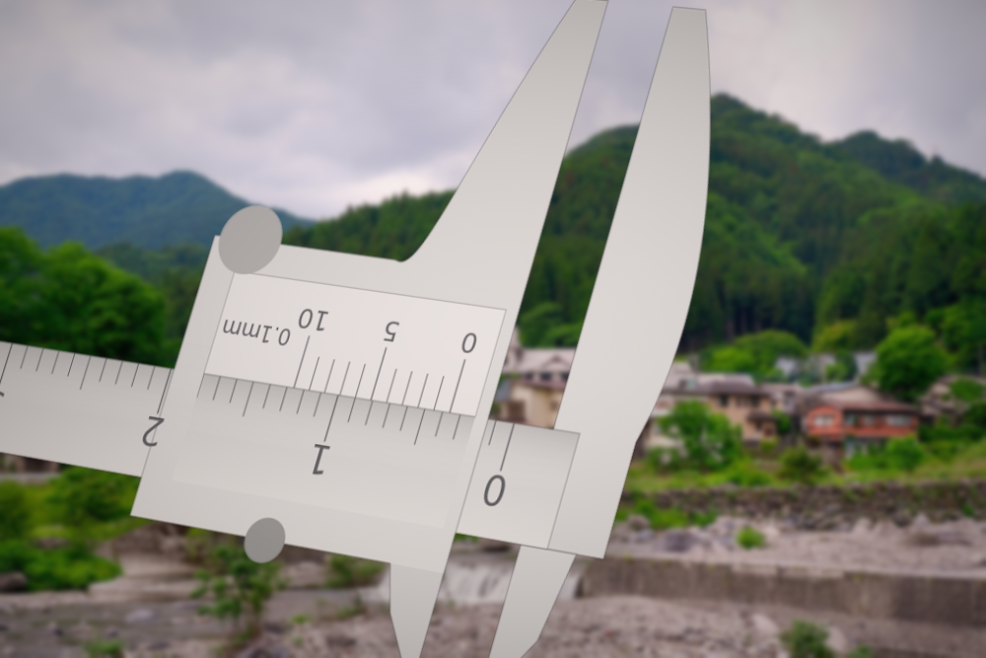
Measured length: 3.6 mm
